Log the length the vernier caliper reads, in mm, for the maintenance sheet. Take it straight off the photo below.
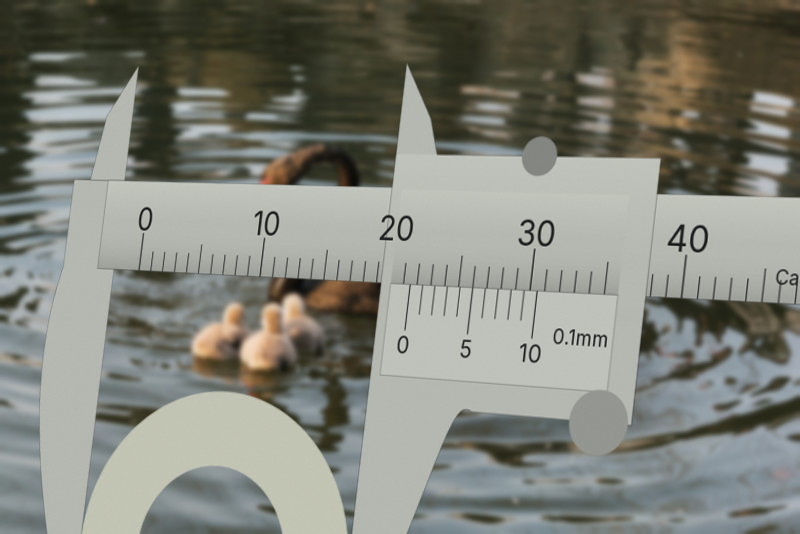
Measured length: 21.5 mm
